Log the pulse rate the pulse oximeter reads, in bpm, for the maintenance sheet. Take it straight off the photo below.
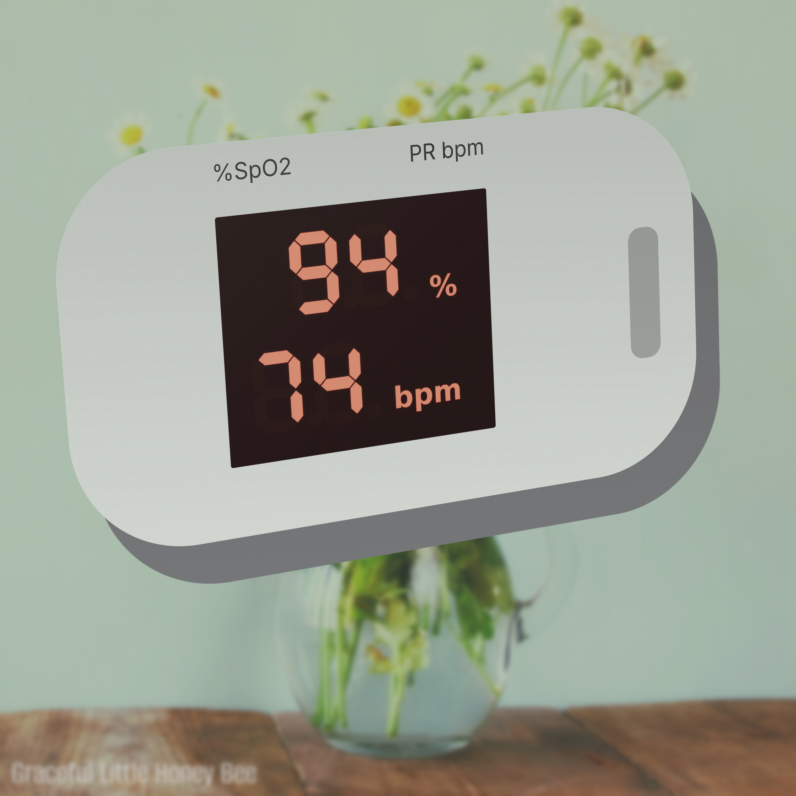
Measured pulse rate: 74 bpm
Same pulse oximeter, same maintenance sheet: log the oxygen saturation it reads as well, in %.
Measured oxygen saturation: 94 %
